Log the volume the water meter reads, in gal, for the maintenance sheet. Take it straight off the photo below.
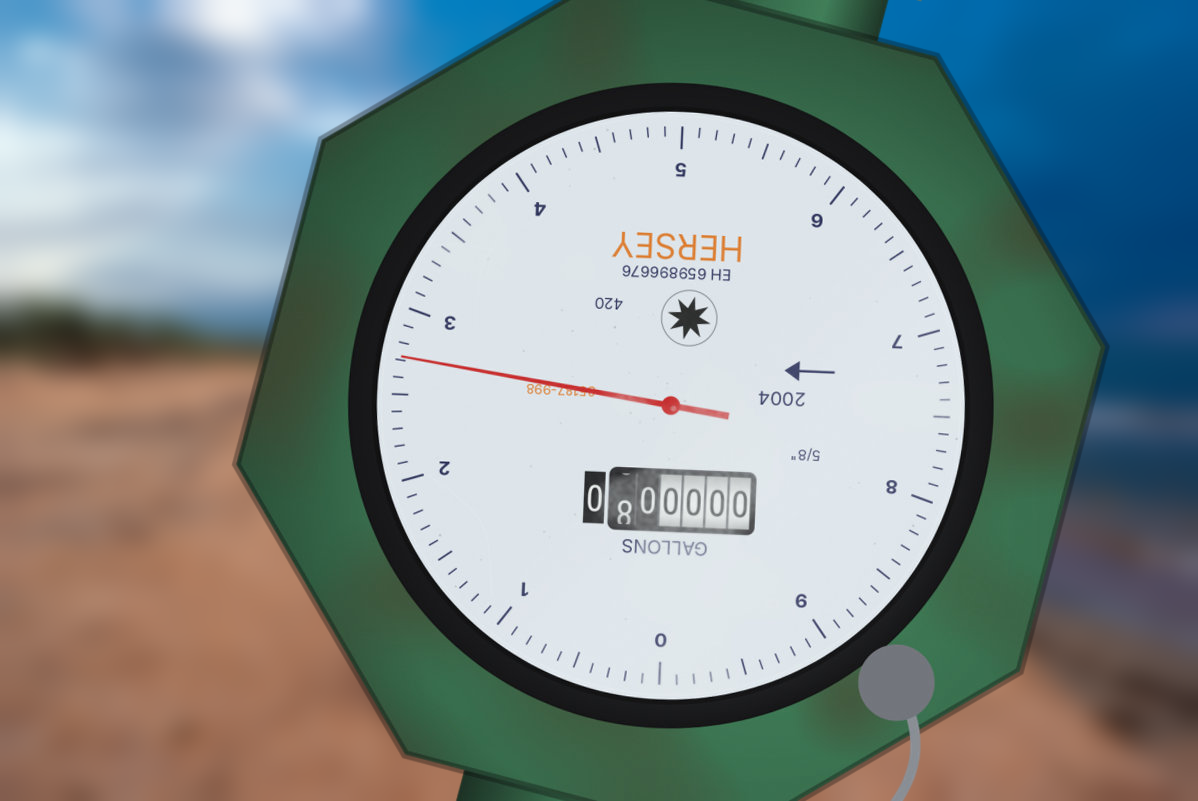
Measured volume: 82.7 gal
